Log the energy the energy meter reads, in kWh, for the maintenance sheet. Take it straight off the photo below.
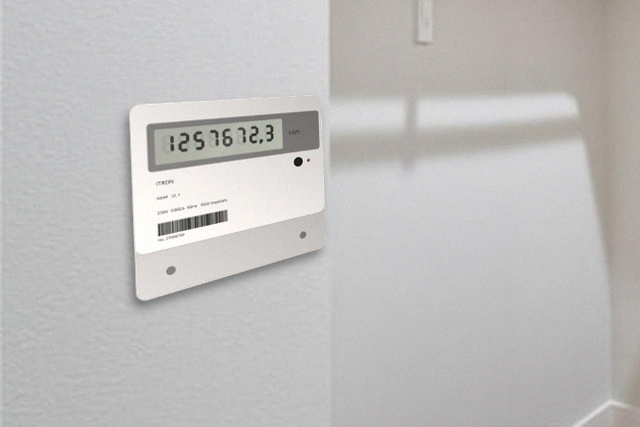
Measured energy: 1257672.3 kWh
